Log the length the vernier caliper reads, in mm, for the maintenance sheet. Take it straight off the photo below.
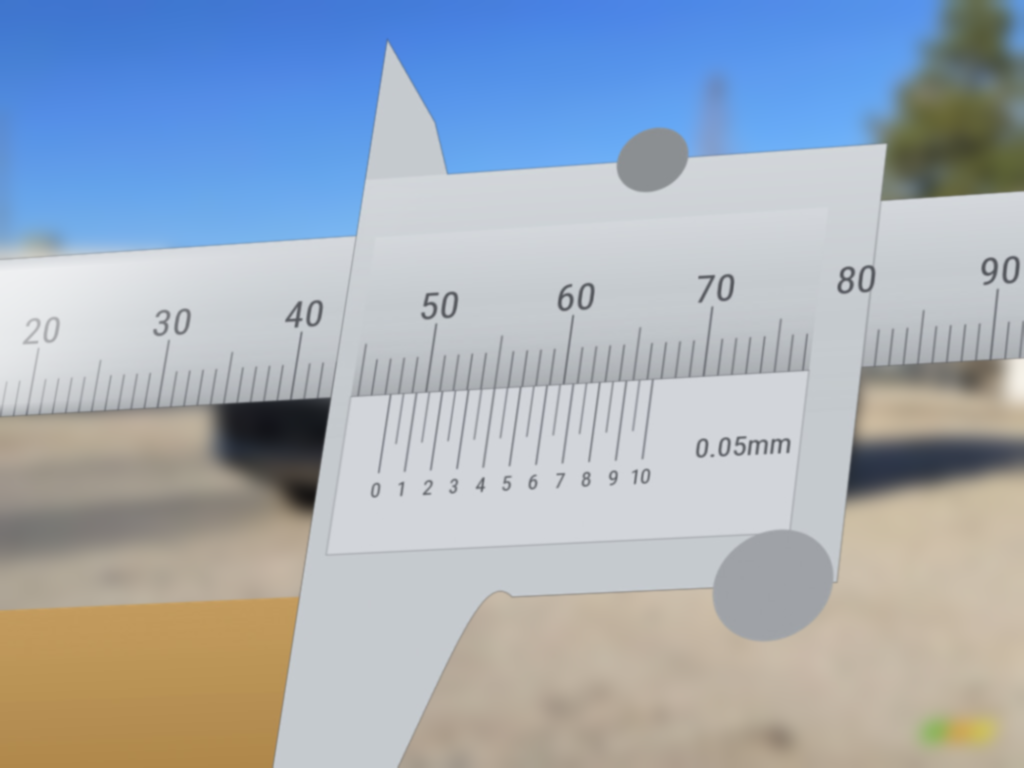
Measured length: 47.4 mm
